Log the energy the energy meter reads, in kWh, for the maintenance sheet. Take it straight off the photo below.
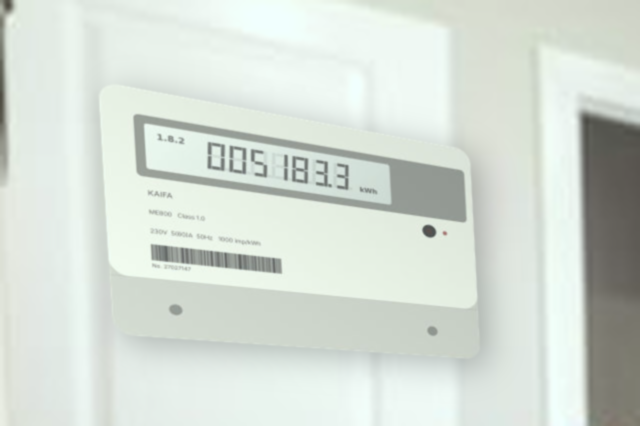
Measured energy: 5183.3 kWh
